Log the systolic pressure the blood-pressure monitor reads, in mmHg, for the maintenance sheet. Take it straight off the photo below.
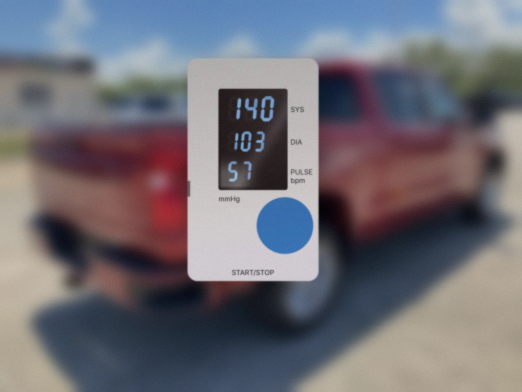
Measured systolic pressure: 140 mmHg
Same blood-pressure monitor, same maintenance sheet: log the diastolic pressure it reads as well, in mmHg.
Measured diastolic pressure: 103 mmHg
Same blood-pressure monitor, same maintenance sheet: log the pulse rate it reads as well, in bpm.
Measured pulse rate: 57 bpm
